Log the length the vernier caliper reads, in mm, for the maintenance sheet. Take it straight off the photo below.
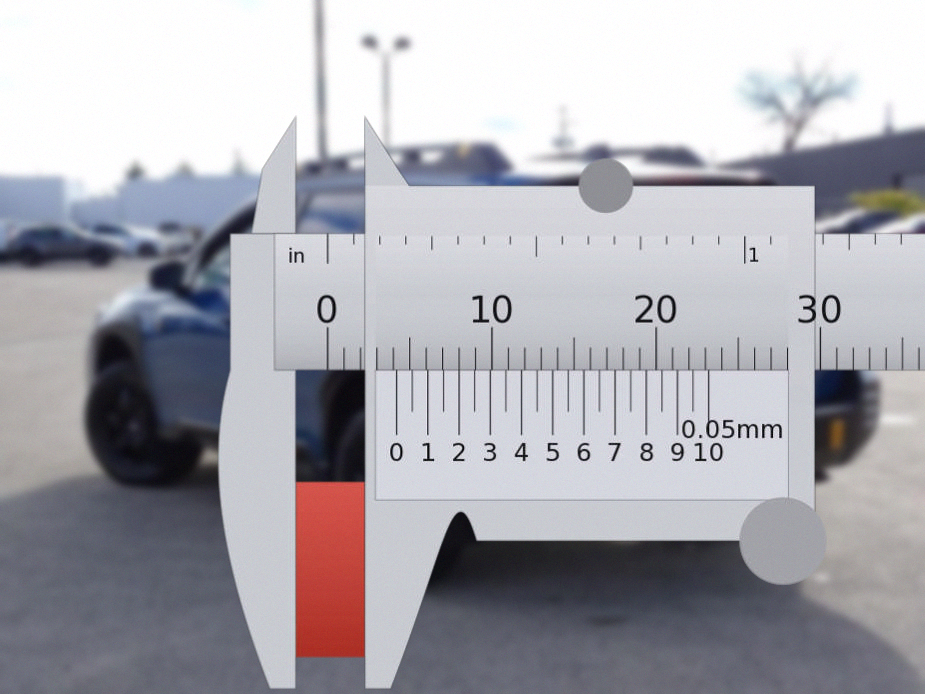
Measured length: 4.2 mm
